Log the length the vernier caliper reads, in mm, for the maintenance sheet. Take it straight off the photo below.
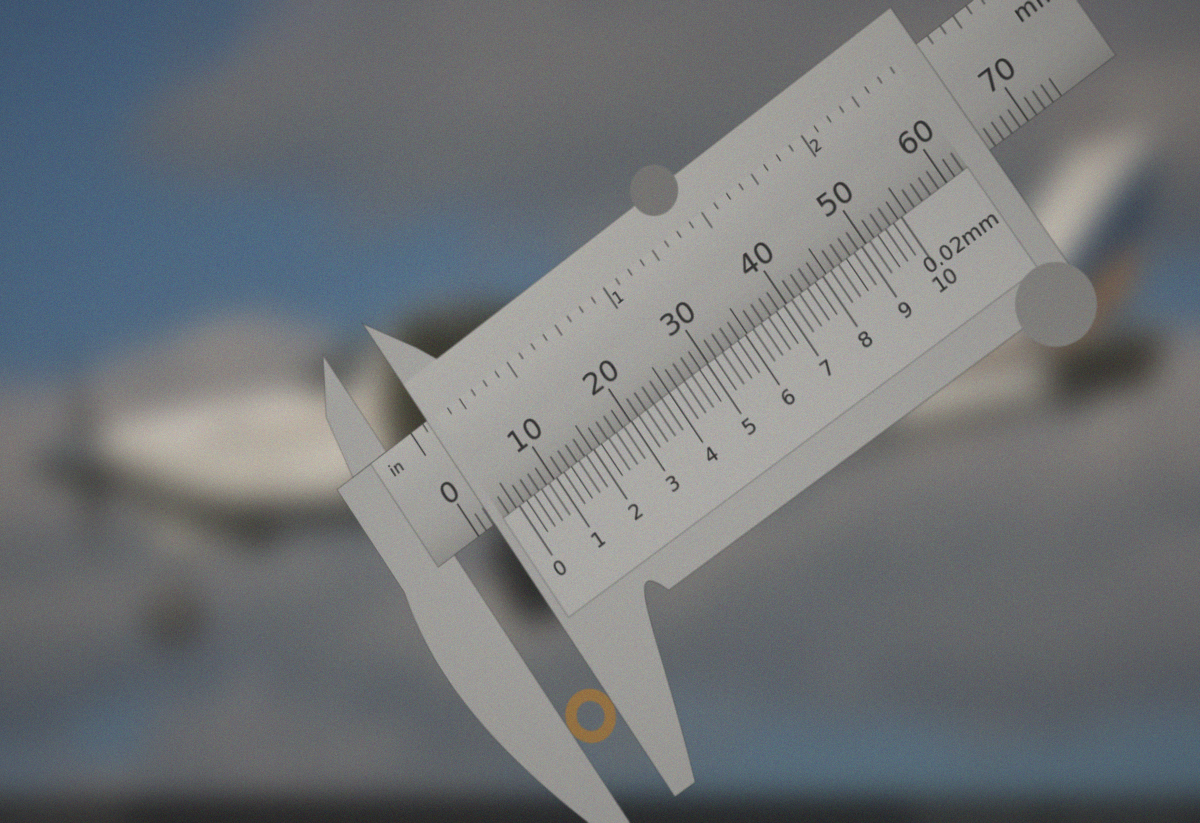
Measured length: 5.4 mm
